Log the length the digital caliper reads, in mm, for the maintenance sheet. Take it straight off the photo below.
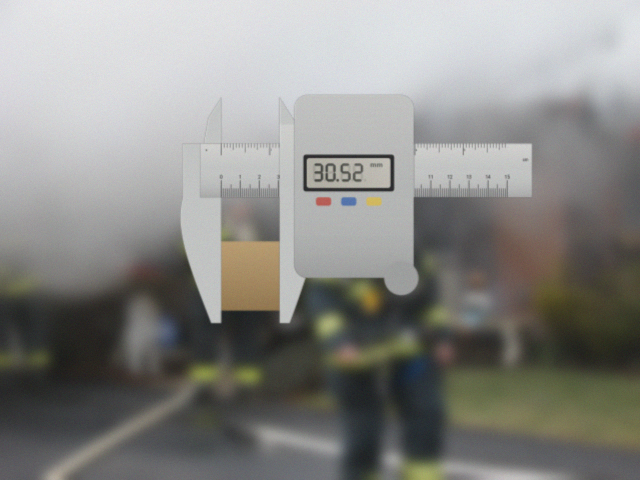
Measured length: 30.52 mm
